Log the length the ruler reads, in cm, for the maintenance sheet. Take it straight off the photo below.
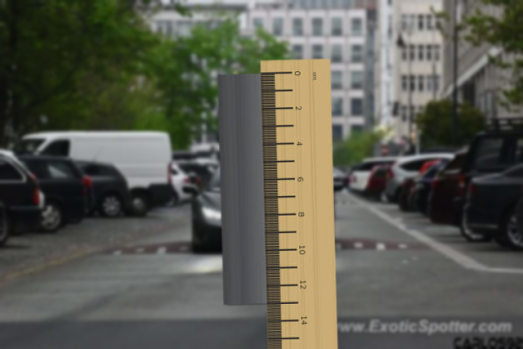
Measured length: 13 cm
